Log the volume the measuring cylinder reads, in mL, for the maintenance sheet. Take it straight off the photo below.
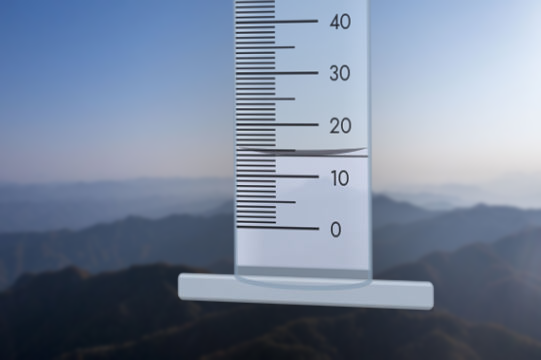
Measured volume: 14 mL
